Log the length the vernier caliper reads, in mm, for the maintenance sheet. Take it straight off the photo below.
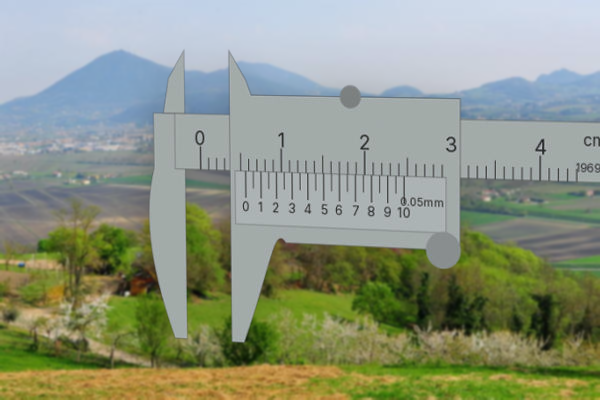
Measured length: 5.6 mm
